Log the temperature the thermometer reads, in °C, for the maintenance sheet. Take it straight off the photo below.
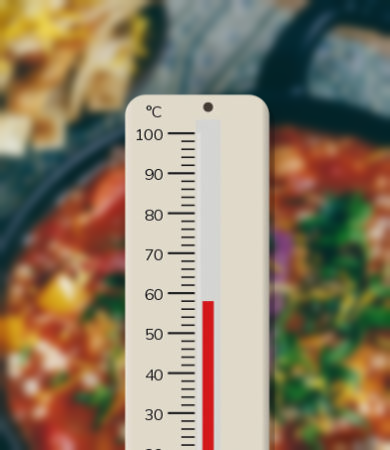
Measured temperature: 58 °C
